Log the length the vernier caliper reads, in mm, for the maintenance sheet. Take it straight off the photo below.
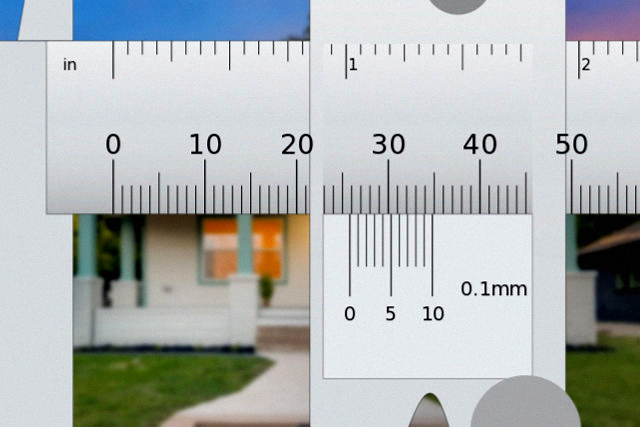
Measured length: 25.8 mm
